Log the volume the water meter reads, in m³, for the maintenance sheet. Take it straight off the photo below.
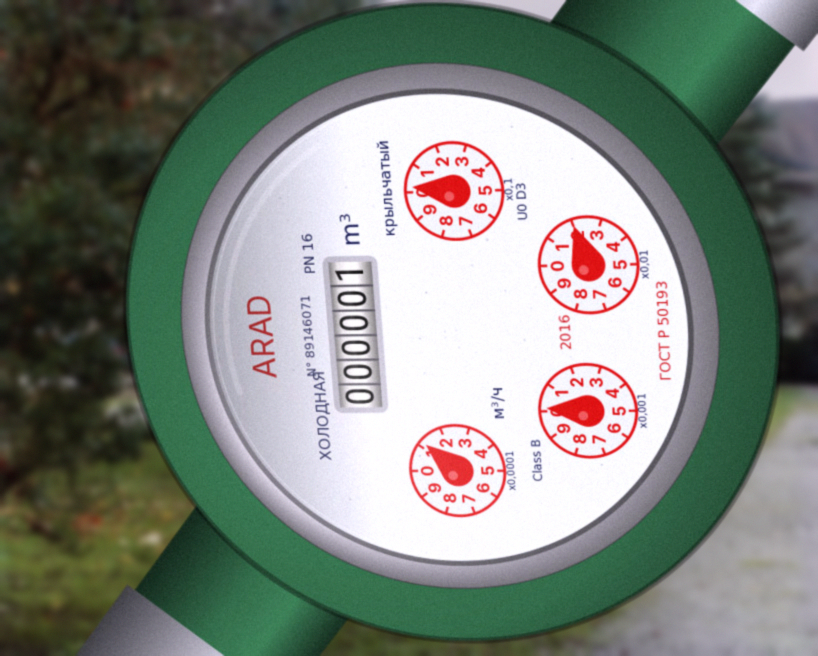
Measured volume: 1.0201 m³
